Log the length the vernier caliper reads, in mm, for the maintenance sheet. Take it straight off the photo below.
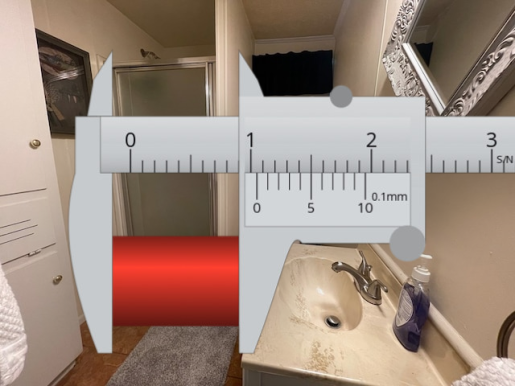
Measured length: 10.5 mm
